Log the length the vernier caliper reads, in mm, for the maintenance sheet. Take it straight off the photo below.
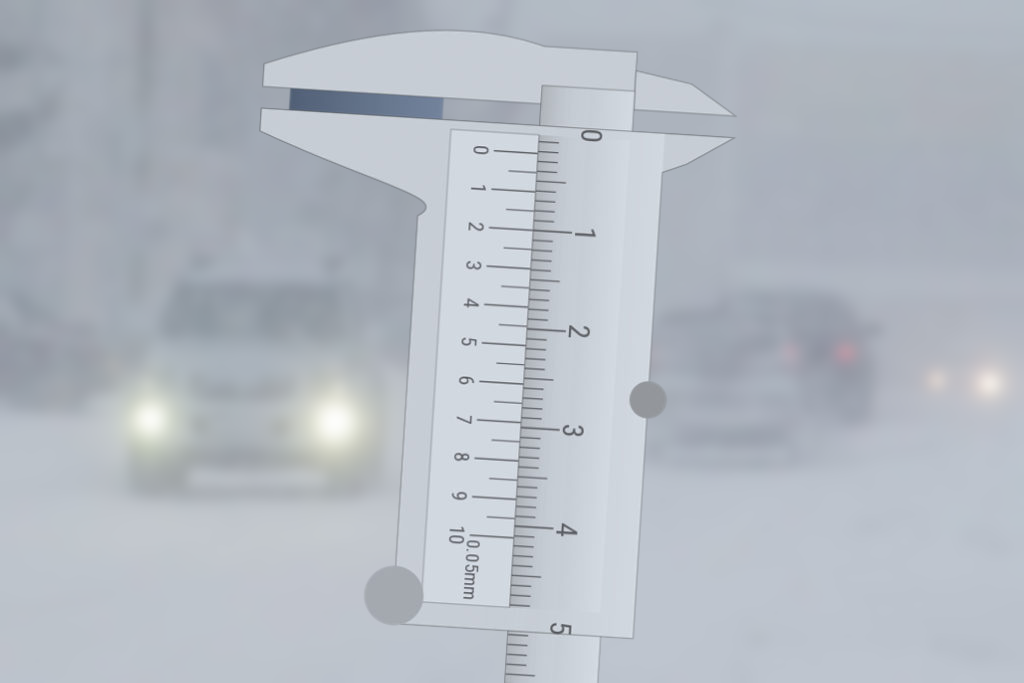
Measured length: 2.2 mm
